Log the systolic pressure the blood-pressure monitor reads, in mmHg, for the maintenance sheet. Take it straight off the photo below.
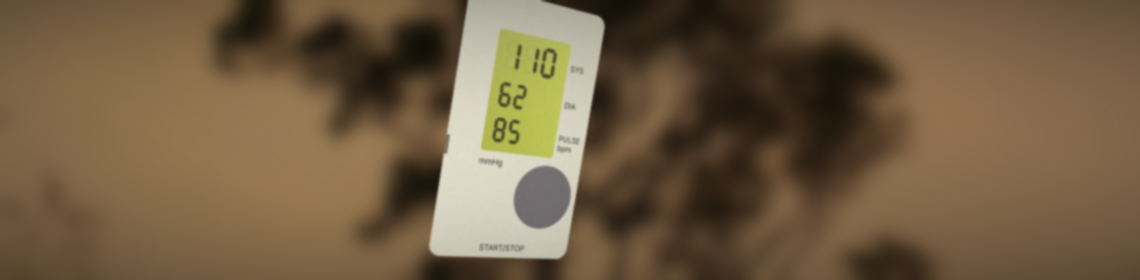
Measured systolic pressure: 110 mmHg
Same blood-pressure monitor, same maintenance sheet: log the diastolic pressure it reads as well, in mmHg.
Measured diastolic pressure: 62 mmHg
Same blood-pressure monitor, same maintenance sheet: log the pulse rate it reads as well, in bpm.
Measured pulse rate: 85 bpm
